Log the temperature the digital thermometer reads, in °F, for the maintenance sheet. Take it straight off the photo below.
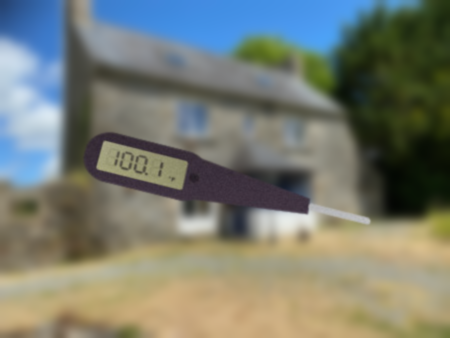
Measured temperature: 100.1 °F
